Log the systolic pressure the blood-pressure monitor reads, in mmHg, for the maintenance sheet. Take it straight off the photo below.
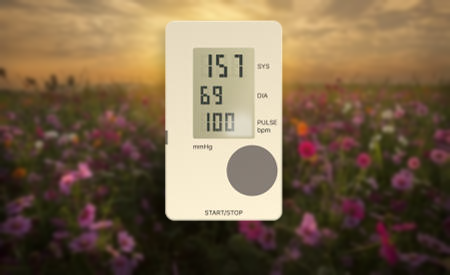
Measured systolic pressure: 157 mmHg
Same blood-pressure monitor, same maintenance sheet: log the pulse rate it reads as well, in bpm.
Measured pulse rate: 100 bpm
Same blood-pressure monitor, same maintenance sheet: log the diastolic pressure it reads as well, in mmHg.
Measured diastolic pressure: 69 mmHg
